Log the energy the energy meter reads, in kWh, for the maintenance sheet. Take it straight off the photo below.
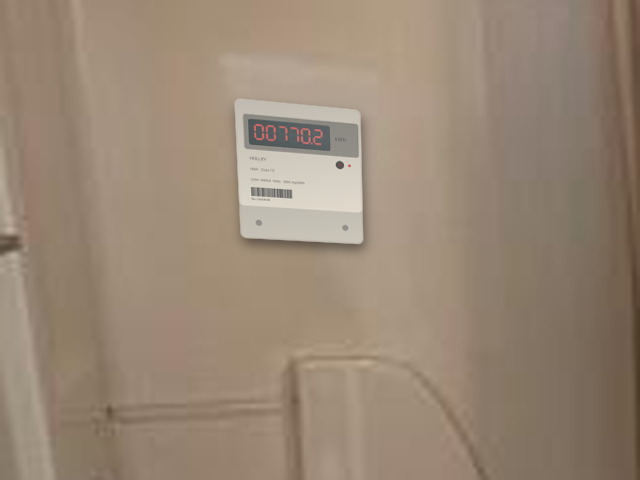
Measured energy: 770.2 kWh
